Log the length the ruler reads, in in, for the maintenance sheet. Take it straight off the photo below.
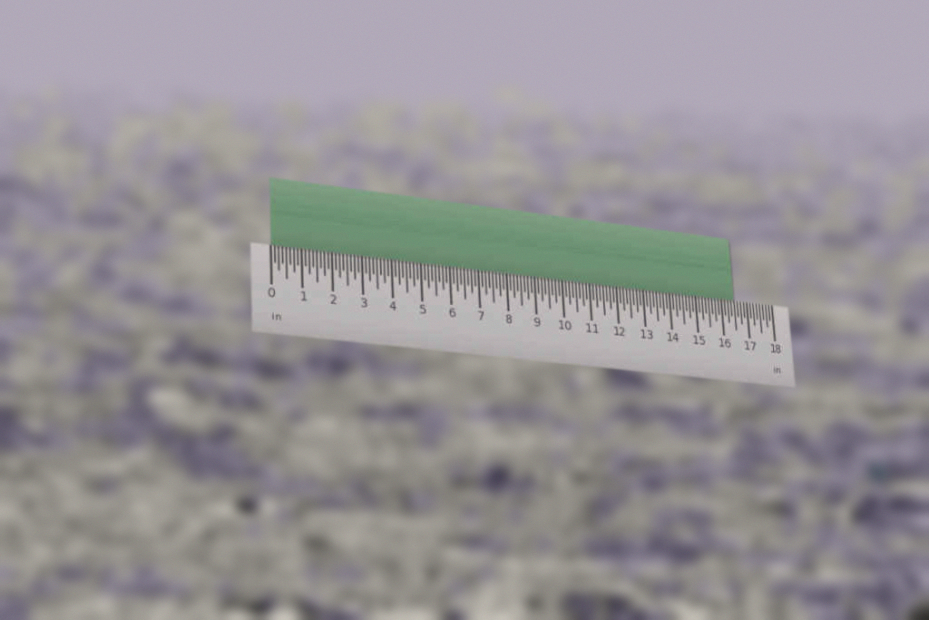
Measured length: 16.5 in
